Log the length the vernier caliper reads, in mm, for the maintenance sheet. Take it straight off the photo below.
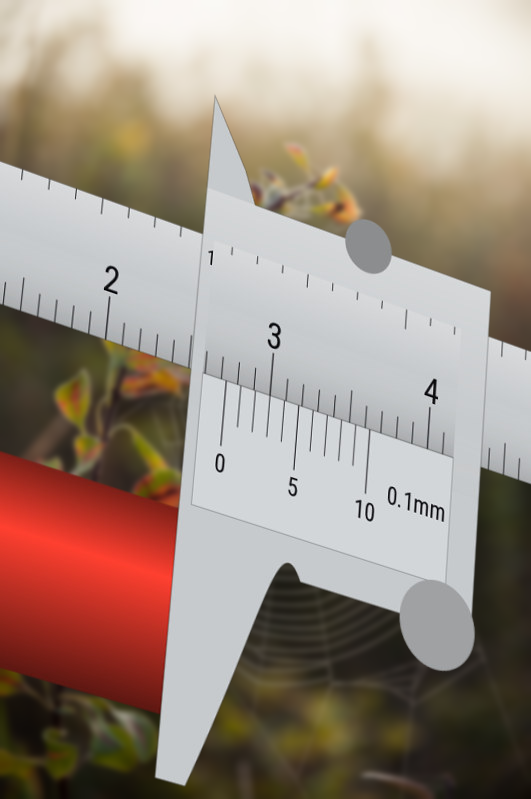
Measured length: 27.3 mm
